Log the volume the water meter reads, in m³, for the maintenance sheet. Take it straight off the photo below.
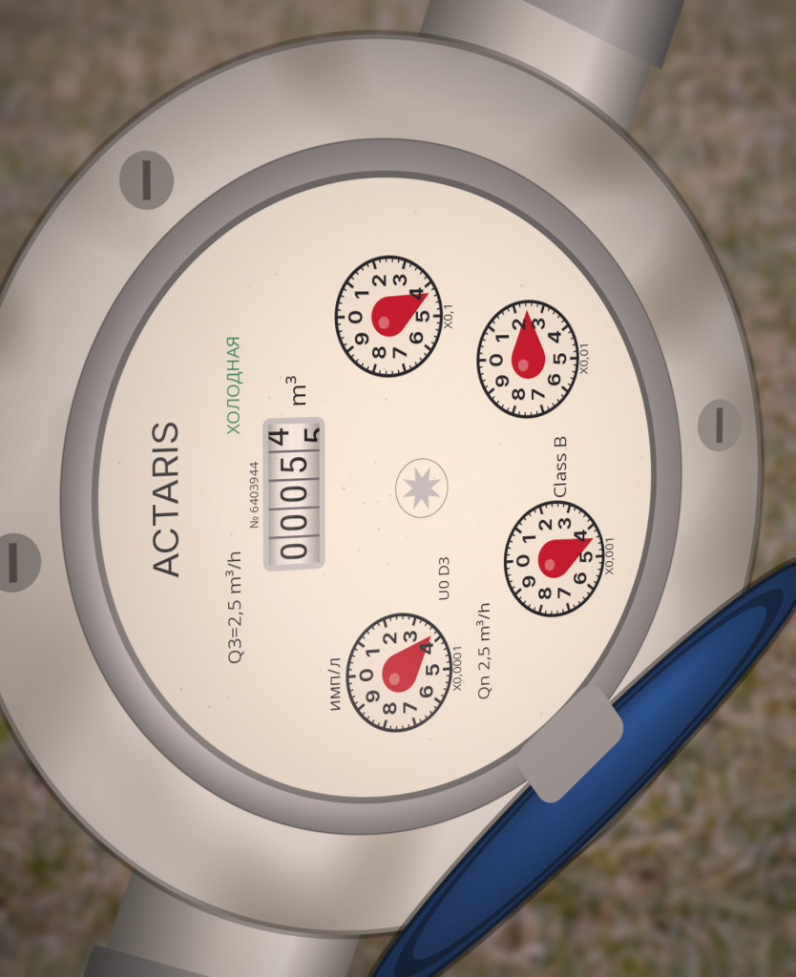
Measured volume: 54.4243 m³
